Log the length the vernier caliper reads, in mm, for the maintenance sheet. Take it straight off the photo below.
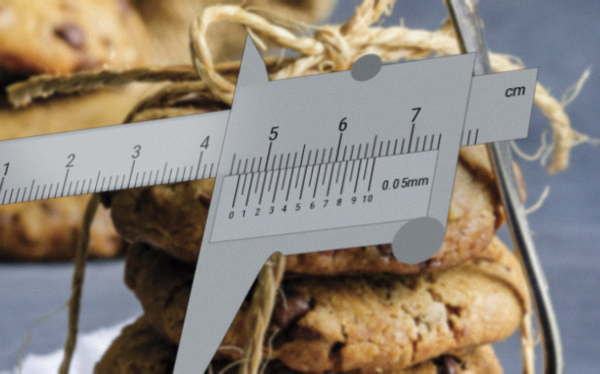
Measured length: 46.4 mm
